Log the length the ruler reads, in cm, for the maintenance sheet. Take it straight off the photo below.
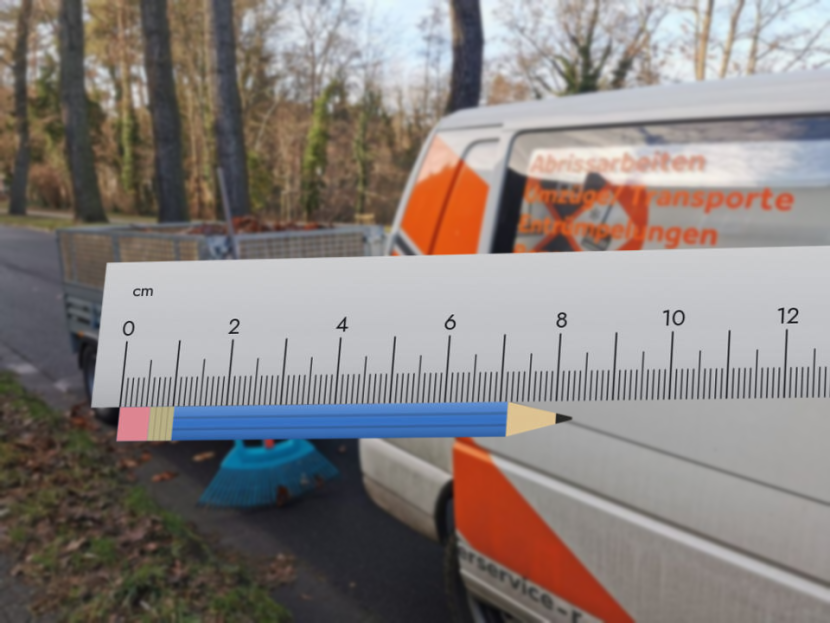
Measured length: 8.3 cm
